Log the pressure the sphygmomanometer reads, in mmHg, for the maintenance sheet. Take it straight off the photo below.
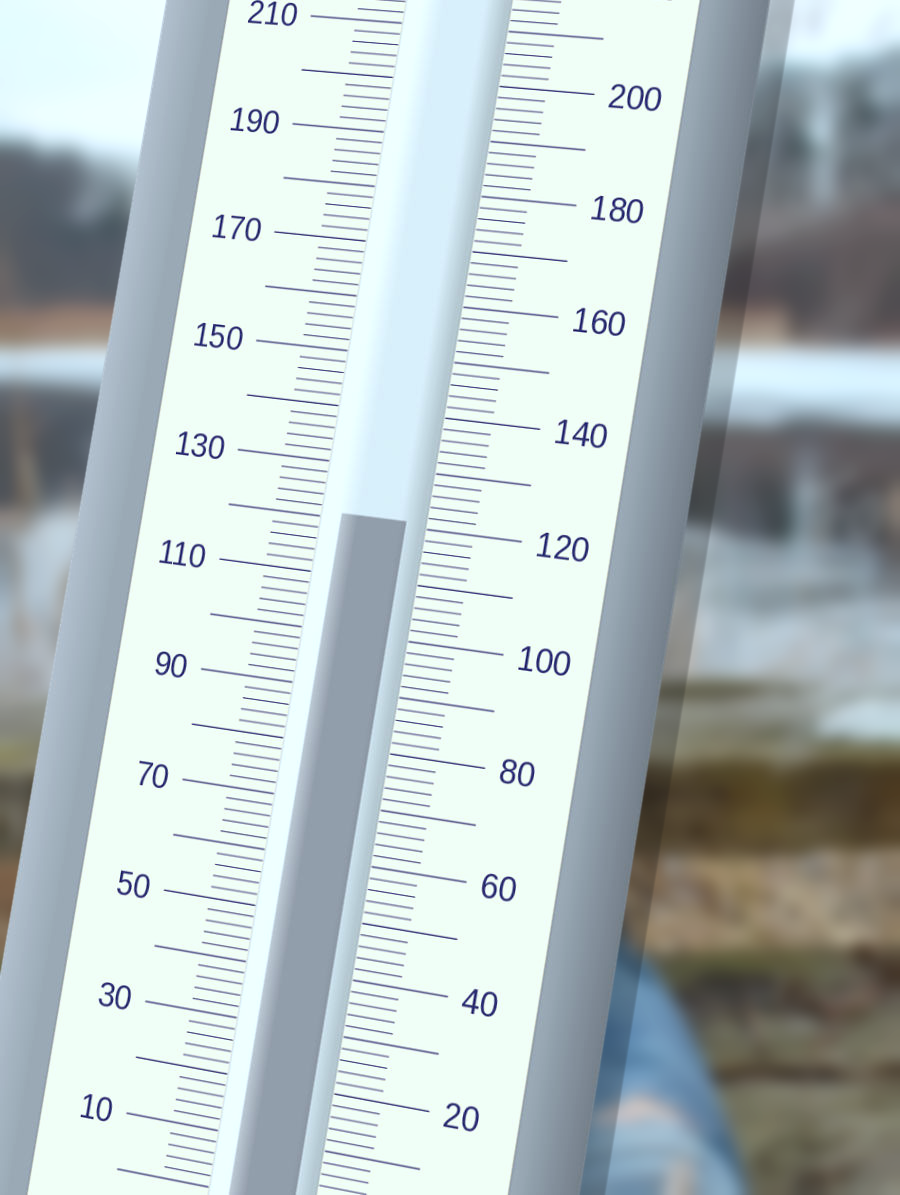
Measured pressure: 121 mmHg
